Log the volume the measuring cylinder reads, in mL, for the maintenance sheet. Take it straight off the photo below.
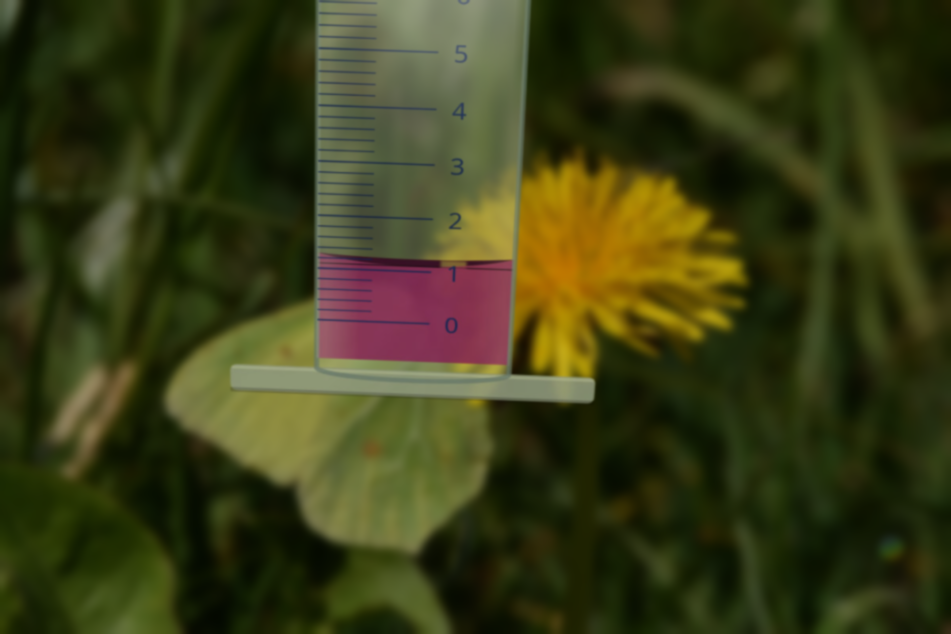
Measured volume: 1.1 mL
